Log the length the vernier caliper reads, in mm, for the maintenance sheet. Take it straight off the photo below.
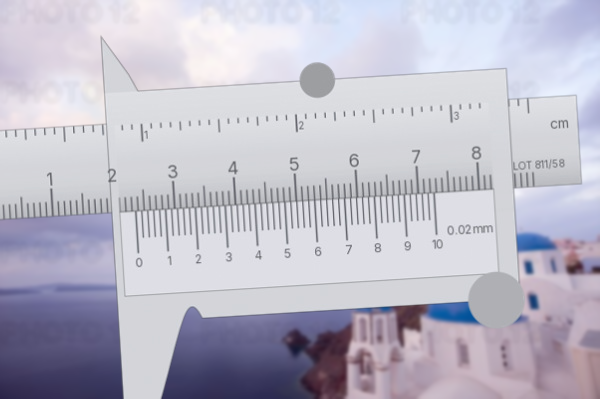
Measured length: 23.6 mm
